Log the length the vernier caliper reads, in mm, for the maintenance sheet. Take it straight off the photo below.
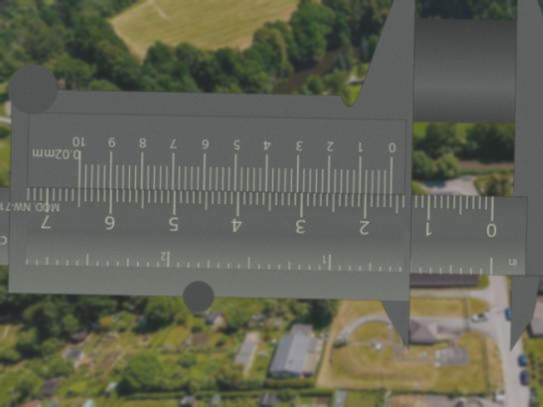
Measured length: 16.0 mm
